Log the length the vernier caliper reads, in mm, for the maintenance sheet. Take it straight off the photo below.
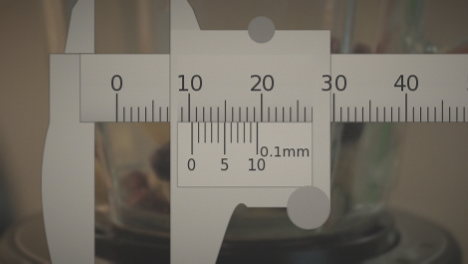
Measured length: 10.4 mm
